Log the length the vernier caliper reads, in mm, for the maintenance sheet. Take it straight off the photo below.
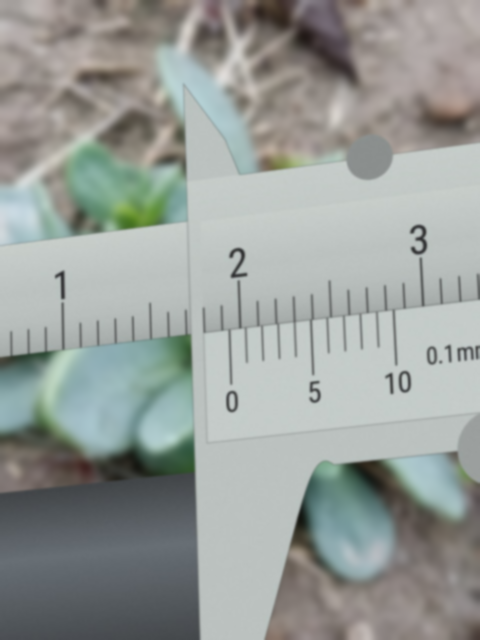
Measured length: 19.4 mm
